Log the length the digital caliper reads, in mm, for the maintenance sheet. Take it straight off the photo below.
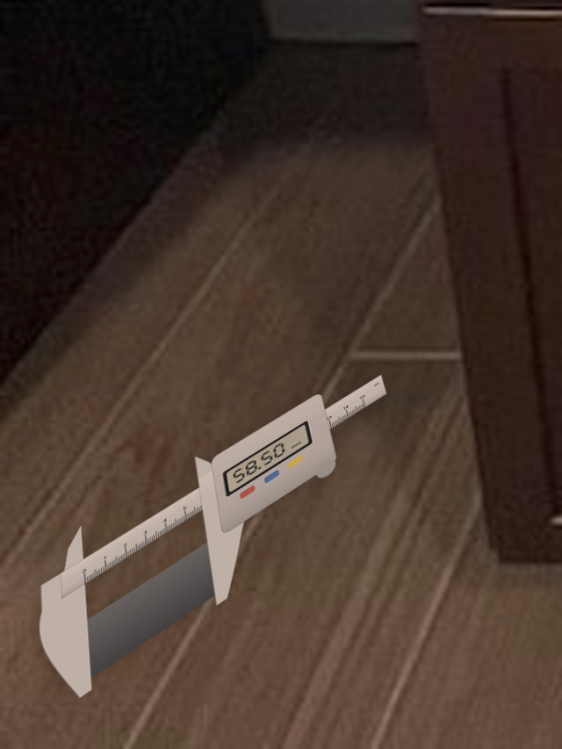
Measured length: 58.50 mm
